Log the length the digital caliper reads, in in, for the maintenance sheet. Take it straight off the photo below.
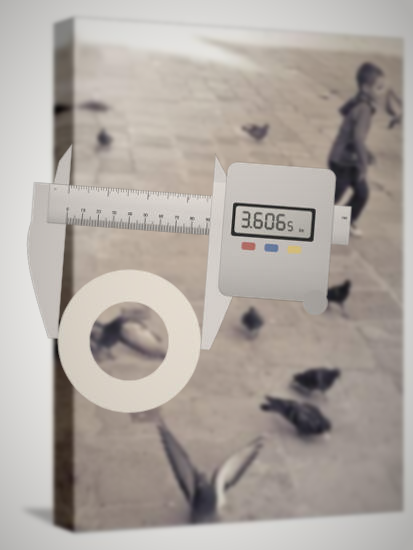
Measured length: 3.6065 in
